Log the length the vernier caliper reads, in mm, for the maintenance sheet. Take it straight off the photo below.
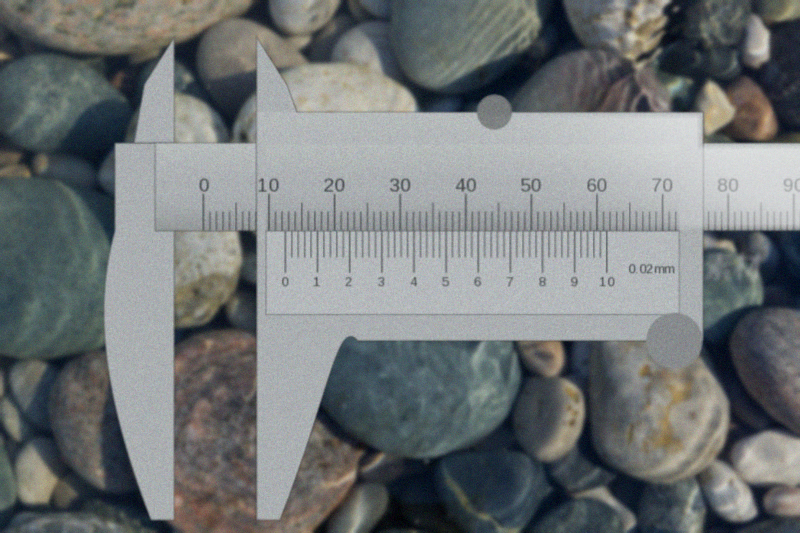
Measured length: 12.5 mm
